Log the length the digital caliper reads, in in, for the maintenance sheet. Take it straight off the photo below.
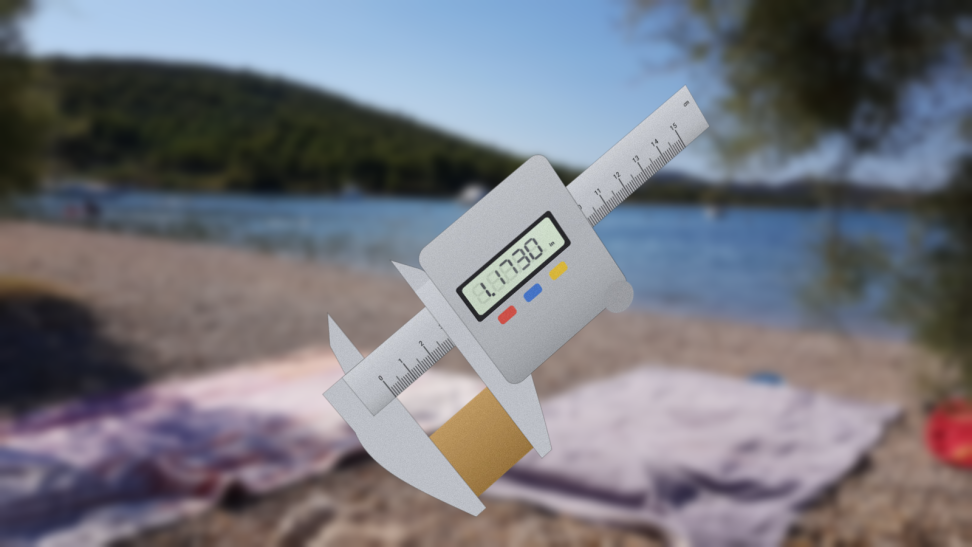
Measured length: 1.1730 in
